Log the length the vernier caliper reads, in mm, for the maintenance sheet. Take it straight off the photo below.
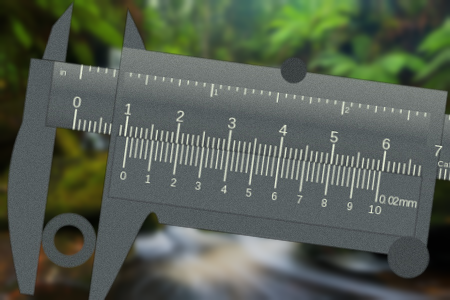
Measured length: 10.5 mm
